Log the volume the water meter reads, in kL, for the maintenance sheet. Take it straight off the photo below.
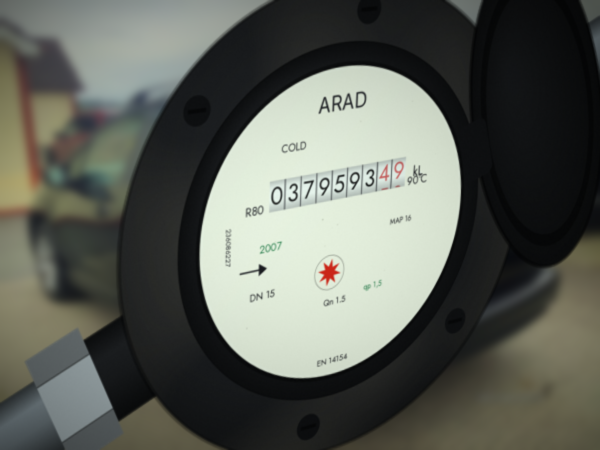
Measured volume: 379593.49 kL
